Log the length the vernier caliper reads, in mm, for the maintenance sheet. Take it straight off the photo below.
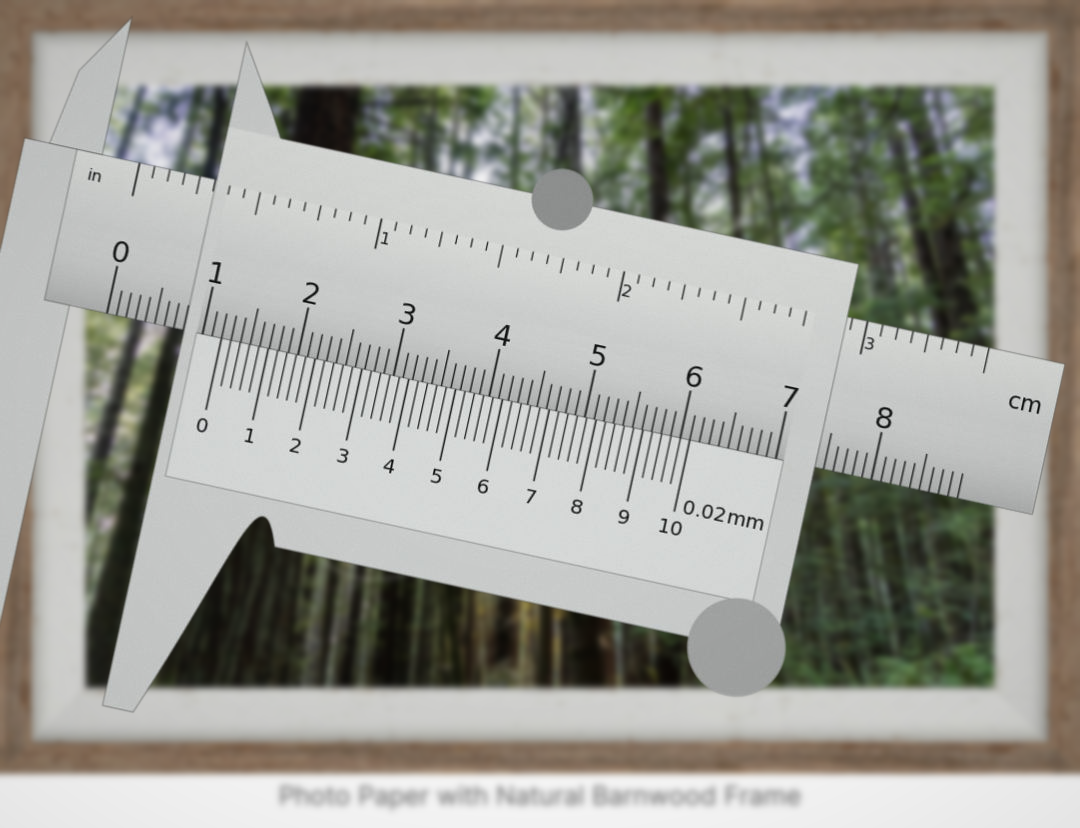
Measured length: 12.0 mm
